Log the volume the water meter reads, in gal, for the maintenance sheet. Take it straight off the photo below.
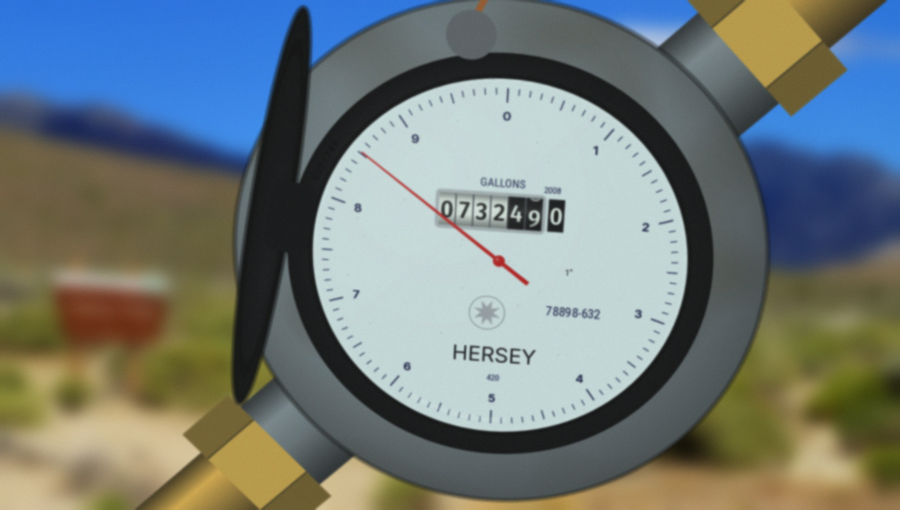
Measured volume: 732488.5 gal
